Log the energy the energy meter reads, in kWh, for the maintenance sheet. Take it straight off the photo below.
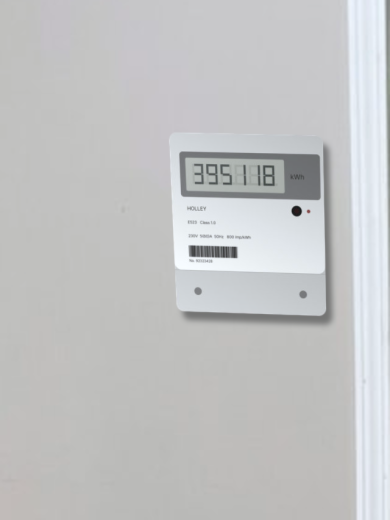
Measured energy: 395118 kWh
